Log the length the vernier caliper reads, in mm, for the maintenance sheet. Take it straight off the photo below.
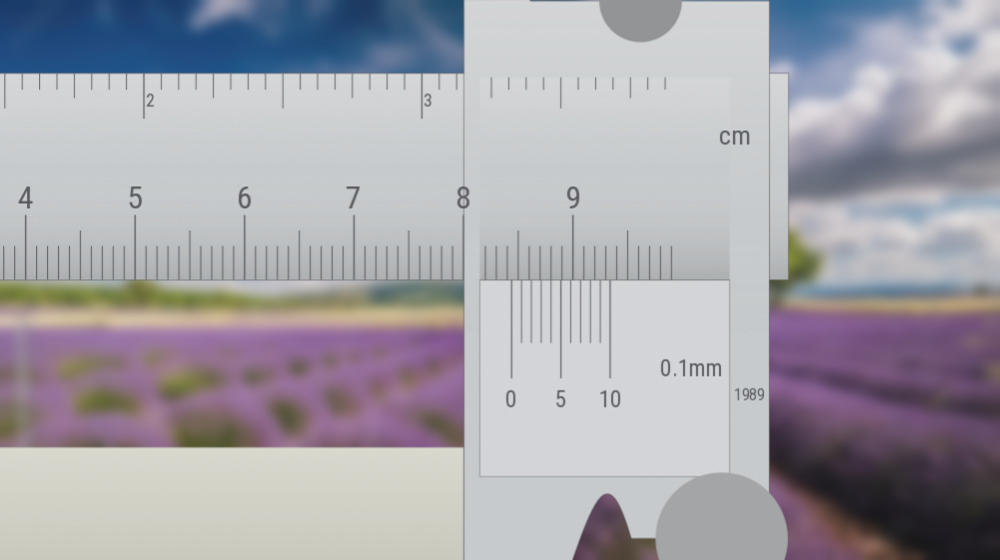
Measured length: 84.4 mm
